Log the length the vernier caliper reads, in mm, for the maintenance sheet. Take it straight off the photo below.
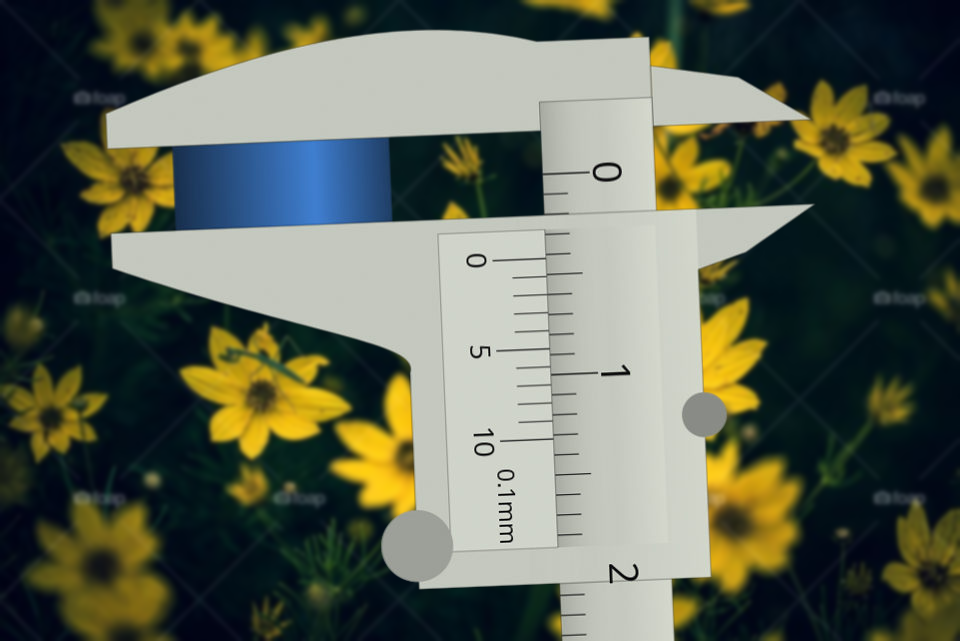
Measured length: 4.2 mm
